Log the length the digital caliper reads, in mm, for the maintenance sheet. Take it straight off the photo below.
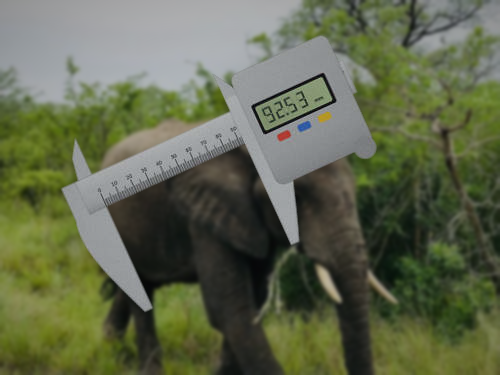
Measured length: 92.53 mm
